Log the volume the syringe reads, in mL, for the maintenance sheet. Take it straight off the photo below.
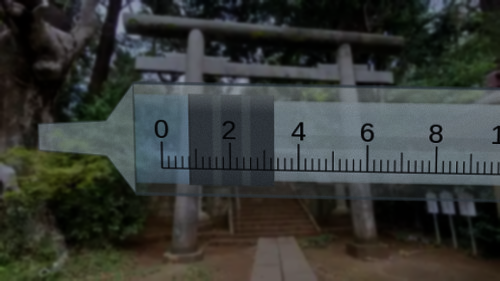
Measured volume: 0.8 mL
